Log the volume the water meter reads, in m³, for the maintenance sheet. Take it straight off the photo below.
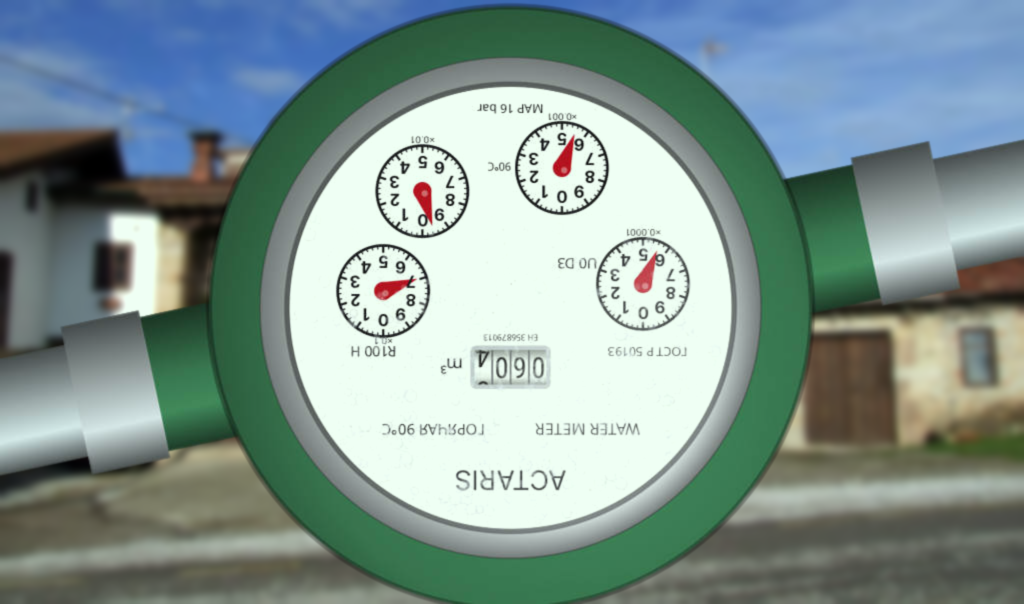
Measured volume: 603.6955 m³
